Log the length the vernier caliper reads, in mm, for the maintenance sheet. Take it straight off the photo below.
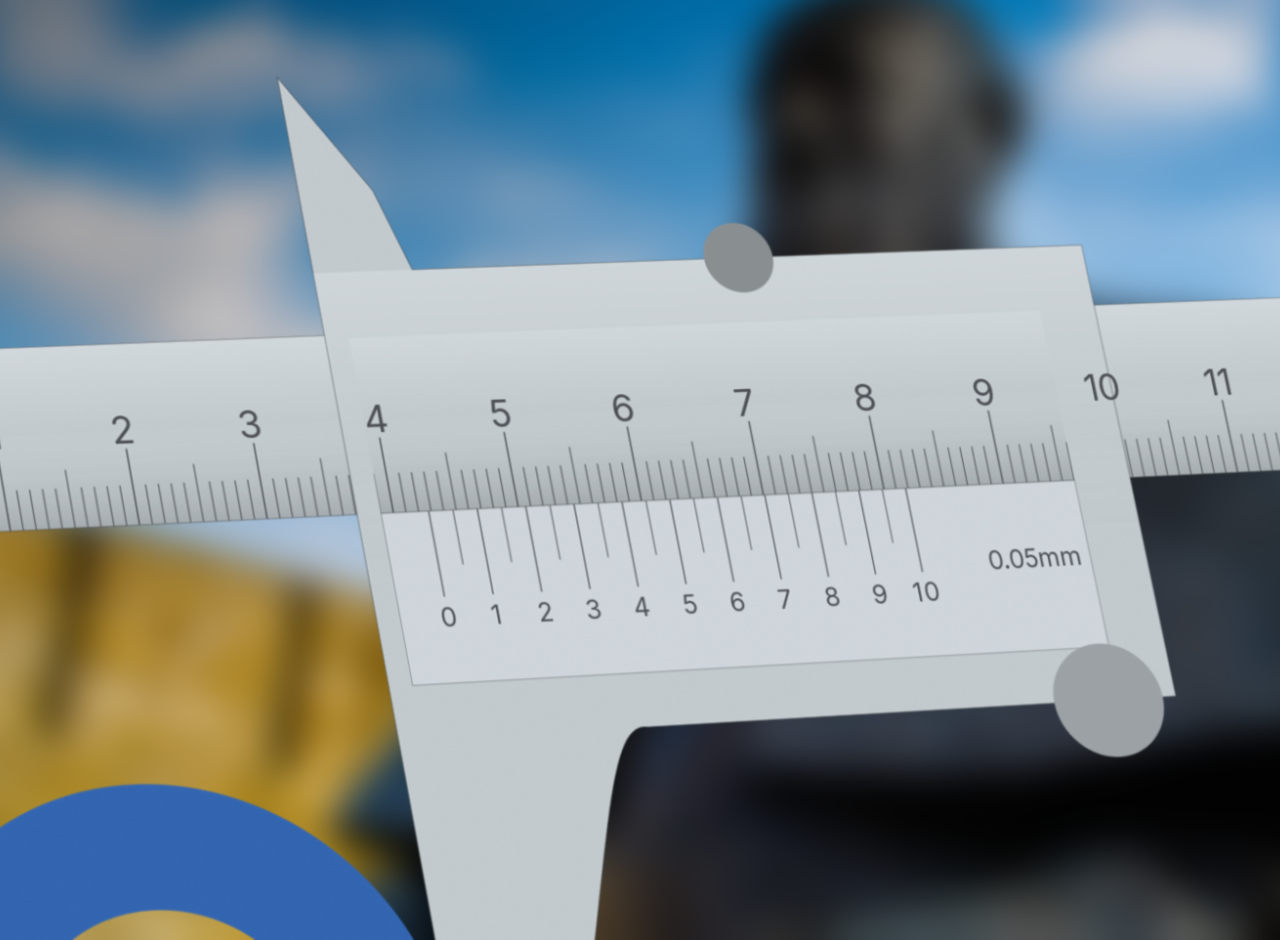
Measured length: 42.8 mm
